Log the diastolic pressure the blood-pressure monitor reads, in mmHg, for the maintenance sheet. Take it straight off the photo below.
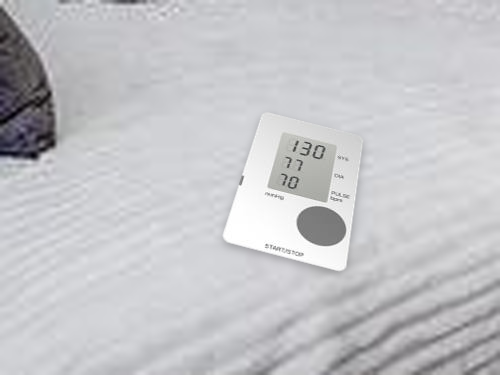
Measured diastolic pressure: 77 mmHg
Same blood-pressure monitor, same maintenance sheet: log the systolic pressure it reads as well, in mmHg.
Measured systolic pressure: 130 mmHg
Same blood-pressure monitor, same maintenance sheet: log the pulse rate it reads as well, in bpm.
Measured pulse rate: 70 bpm
